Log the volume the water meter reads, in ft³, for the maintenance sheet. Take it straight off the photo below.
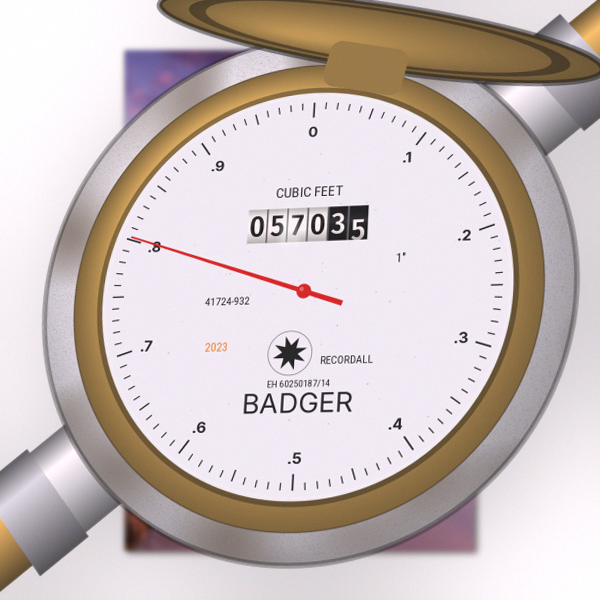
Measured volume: 57034.80 ft³
